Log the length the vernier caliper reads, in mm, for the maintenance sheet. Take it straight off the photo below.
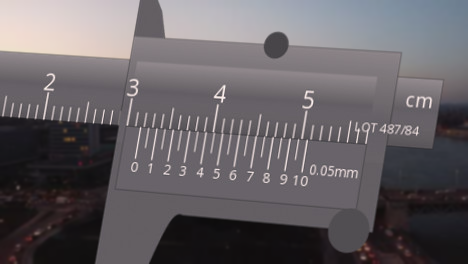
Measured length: 31.6 mm
